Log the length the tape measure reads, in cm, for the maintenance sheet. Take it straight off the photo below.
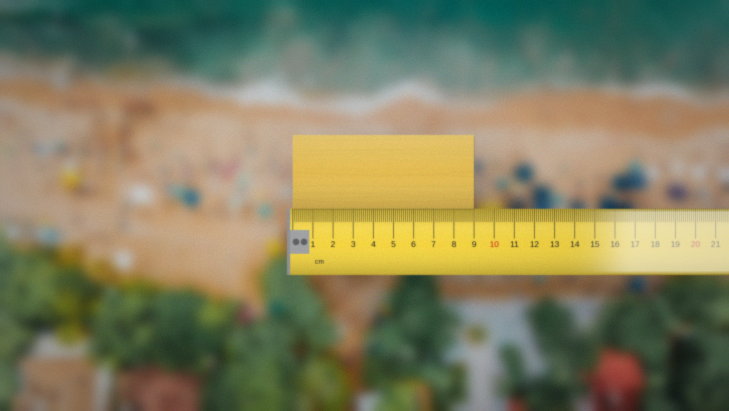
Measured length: 9 cm
